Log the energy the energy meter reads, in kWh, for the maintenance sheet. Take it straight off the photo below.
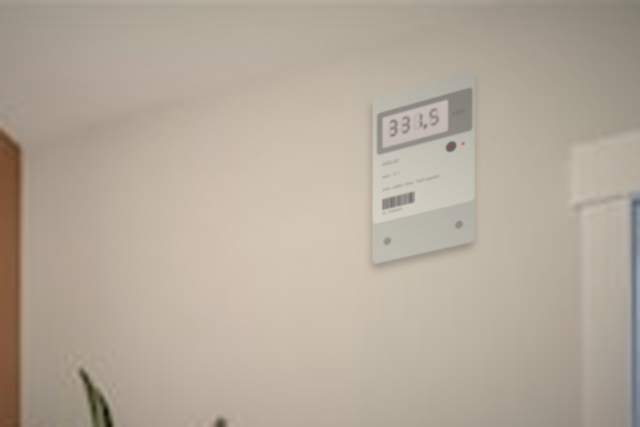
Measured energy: 331.5 kWh
